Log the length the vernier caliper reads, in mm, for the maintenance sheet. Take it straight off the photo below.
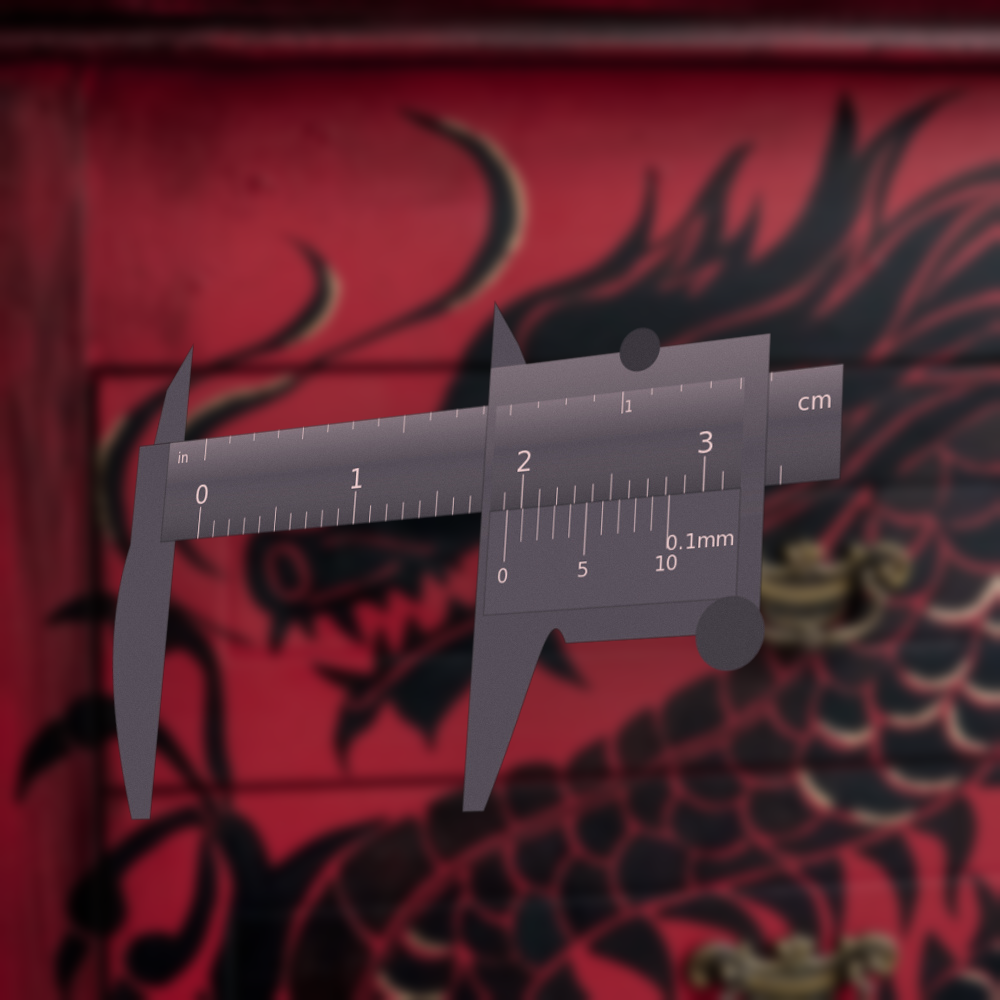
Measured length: 19.2 mm
